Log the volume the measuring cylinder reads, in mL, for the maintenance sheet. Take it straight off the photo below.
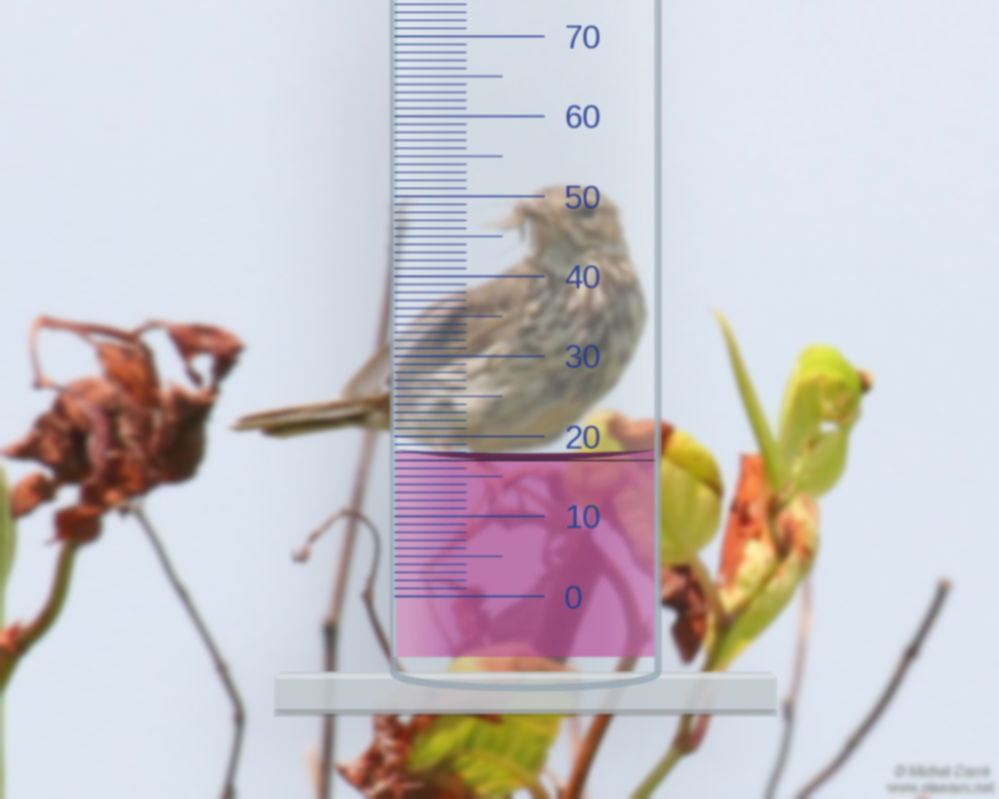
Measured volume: 17 mL
